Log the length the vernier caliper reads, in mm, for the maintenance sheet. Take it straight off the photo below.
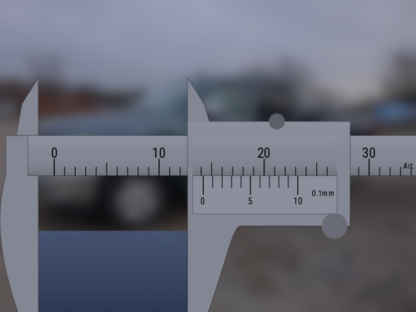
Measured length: 14.2 mm
